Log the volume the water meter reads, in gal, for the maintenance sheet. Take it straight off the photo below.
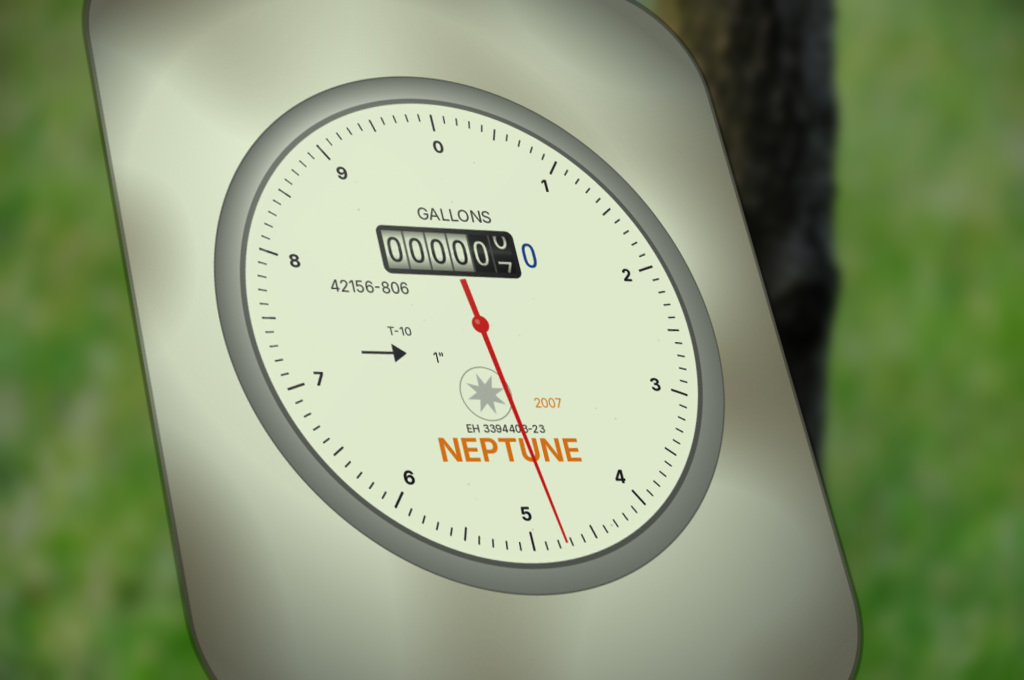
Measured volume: 64.7 gal
